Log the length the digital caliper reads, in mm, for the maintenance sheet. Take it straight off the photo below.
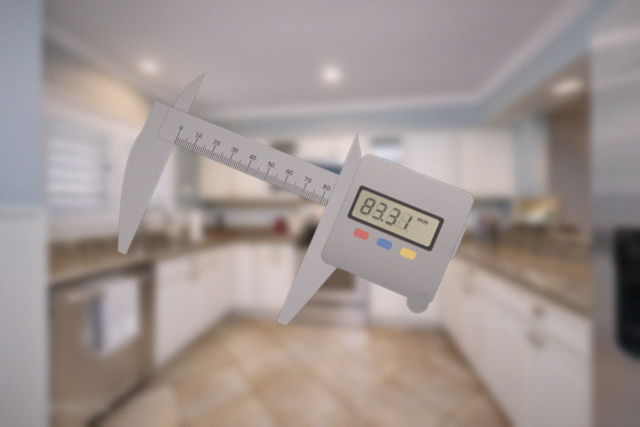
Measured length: 83.31 mm
